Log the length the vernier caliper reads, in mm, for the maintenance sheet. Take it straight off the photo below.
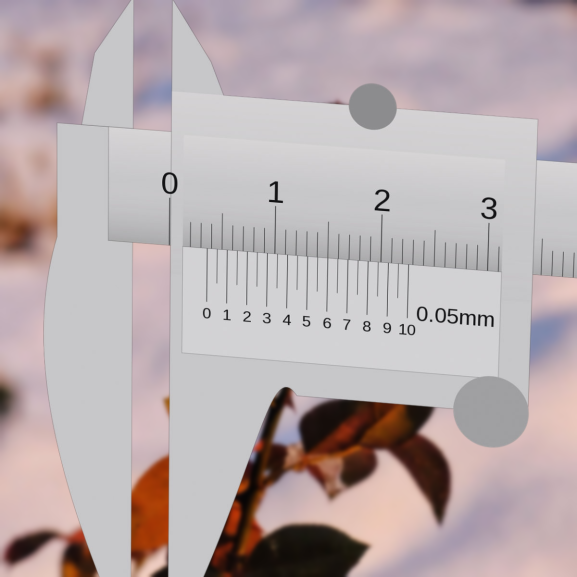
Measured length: 3.6 mm
